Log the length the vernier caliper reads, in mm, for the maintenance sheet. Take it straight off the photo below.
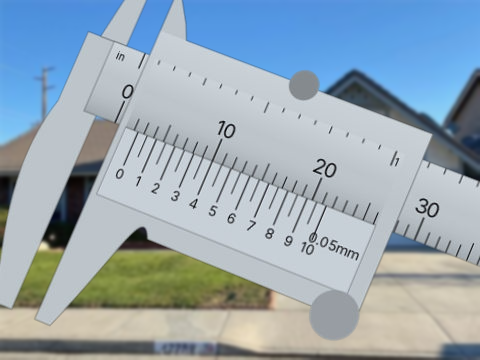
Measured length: 2.4 mm
